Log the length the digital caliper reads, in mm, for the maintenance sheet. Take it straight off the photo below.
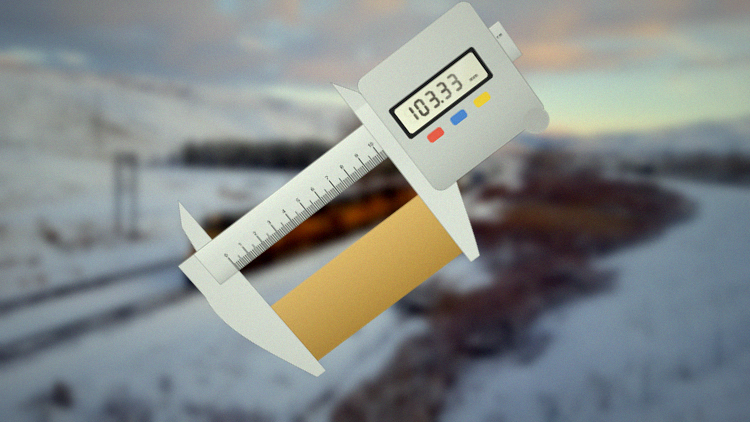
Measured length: 103.33 mm
